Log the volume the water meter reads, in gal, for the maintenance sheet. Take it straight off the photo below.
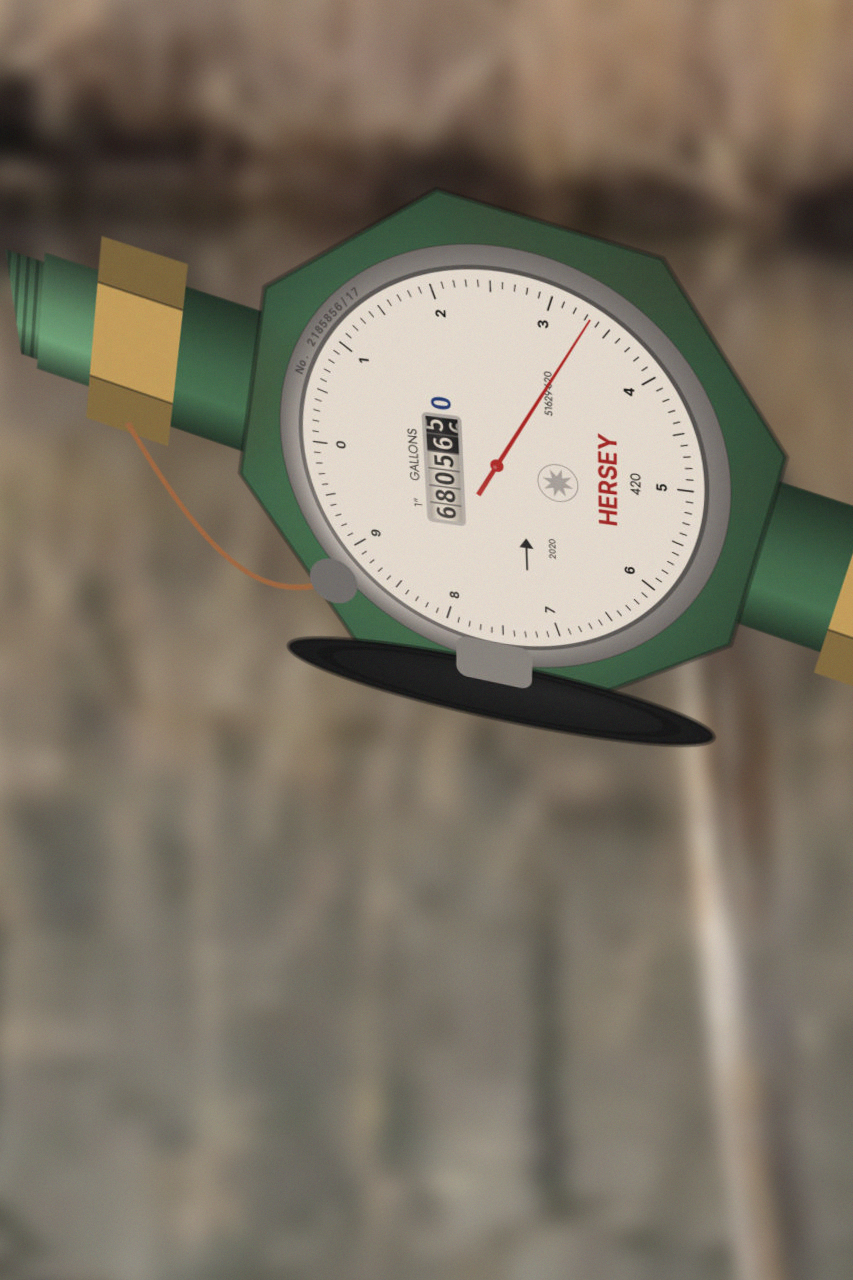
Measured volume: 6805653.3 gal
